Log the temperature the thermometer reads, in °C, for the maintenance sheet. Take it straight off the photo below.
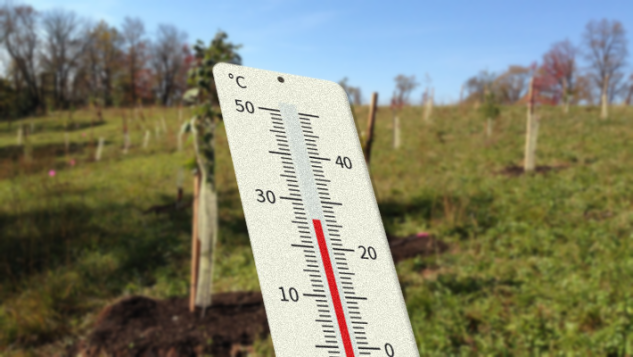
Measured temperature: 26 °C
